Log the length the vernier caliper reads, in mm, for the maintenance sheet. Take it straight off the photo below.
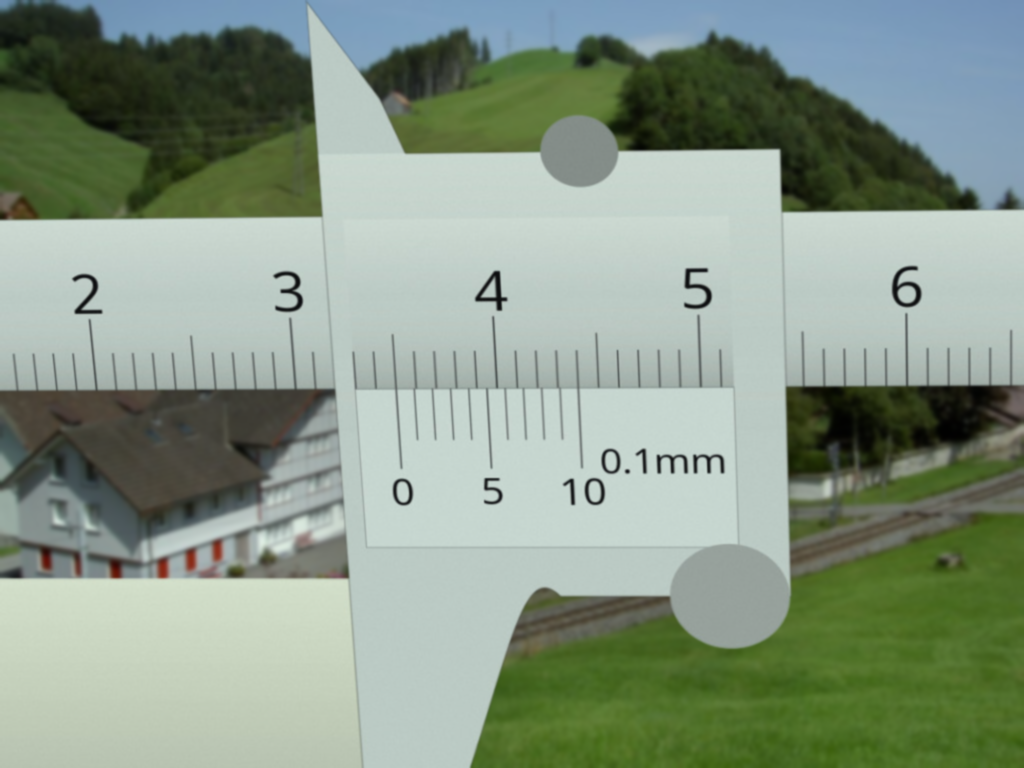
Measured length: 35.0 mm
